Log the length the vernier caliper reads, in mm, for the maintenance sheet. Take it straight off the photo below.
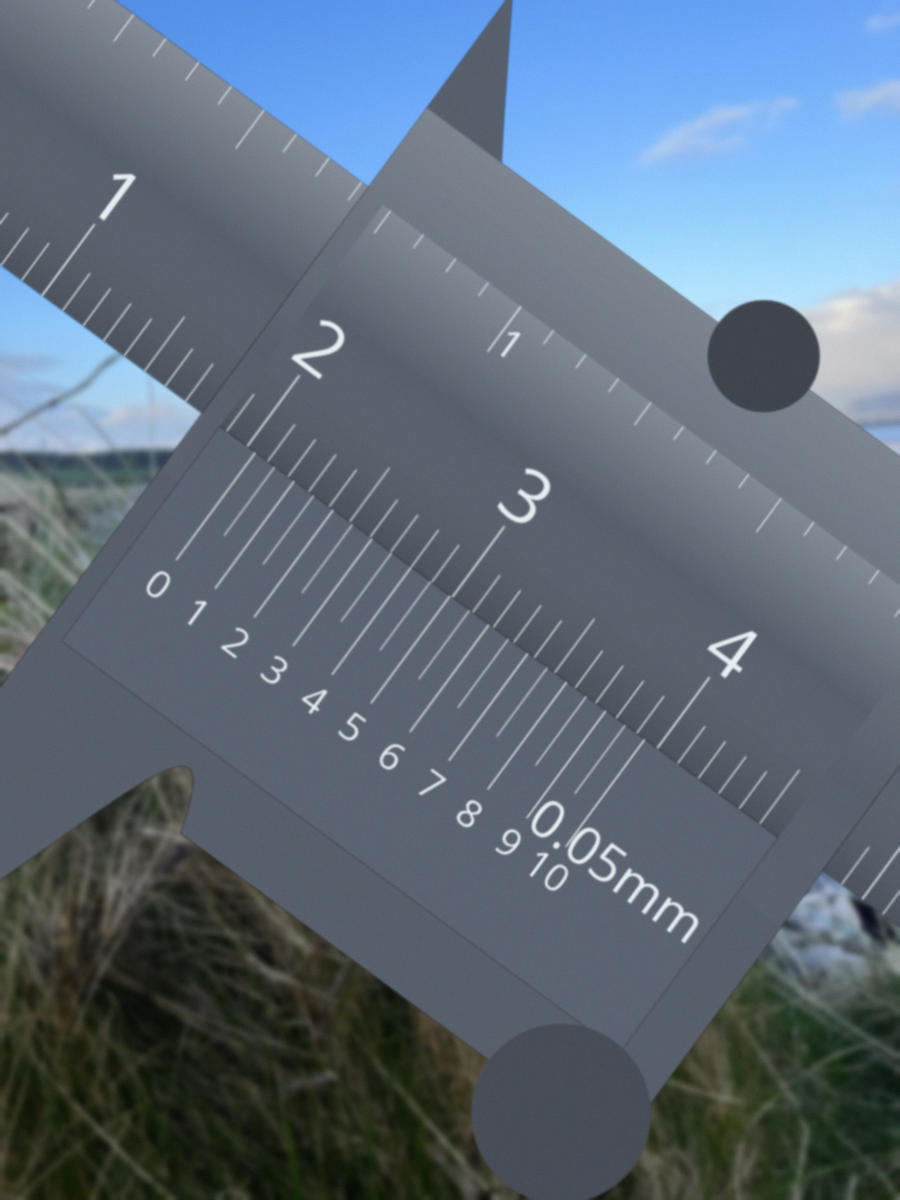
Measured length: 20.4 mm
